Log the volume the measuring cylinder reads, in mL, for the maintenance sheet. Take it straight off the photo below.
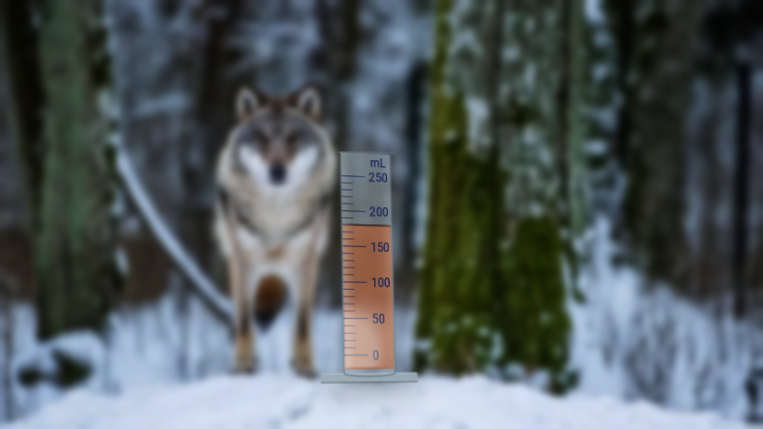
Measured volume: 180 mL
